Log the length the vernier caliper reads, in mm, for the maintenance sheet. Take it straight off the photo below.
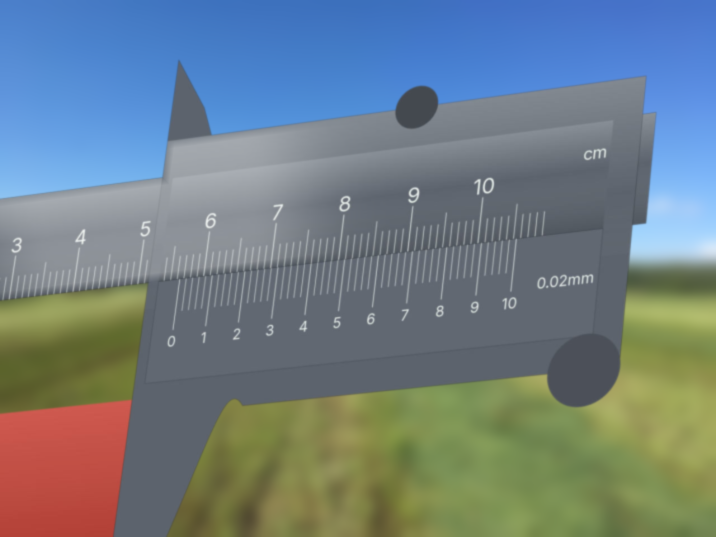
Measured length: 56.4 mm
